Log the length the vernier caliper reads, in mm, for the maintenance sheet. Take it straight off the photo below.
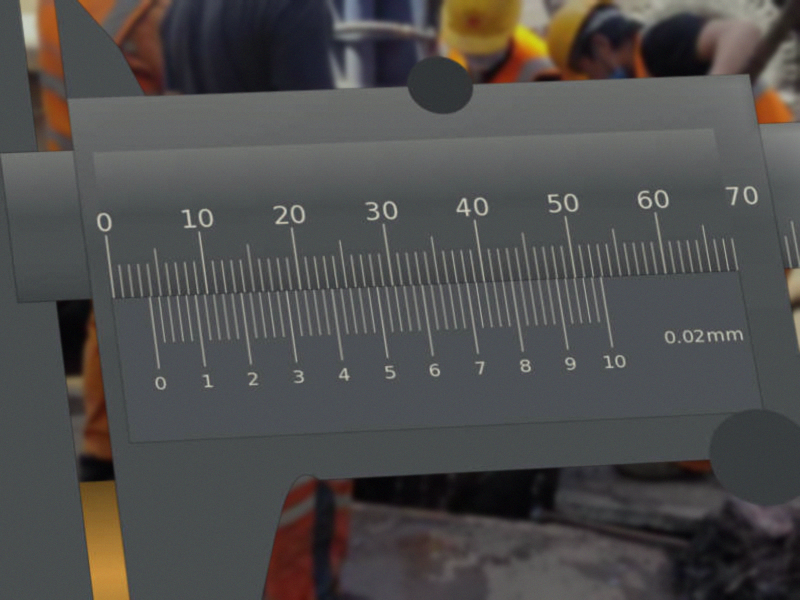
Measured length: 3.8 mm
